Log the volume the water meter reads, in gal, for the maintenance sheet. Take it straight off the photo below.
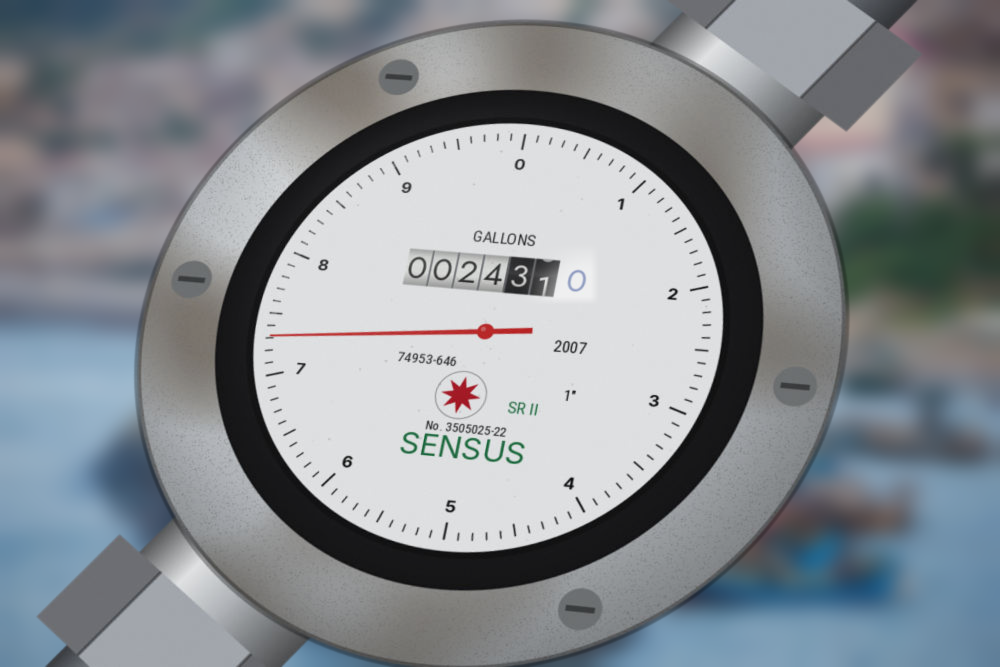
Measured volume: 24307.3 gal
